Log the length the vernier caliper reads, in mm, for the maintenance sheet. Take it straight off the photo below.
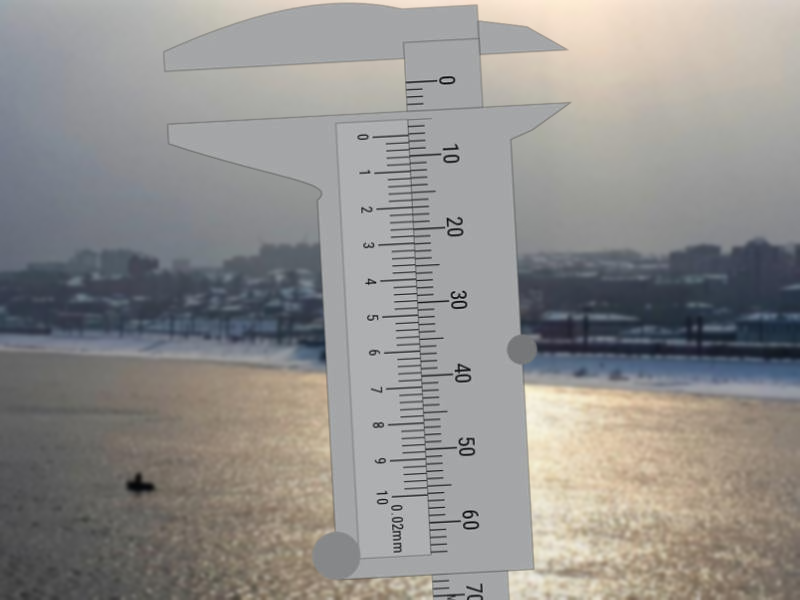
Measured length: 7.2 mm
